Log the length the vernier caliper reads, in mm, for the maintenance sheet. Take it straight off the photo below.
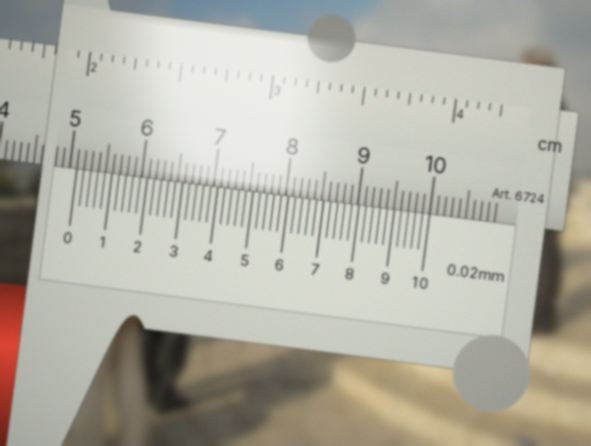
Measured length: 51.0 mm
